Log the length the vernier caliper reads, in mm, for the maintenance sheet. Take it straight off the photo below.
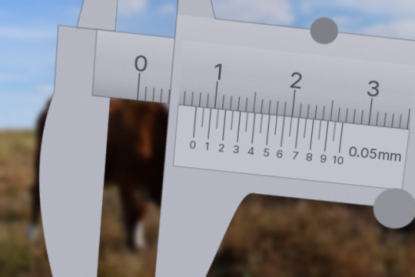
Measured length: 7.6 mm
